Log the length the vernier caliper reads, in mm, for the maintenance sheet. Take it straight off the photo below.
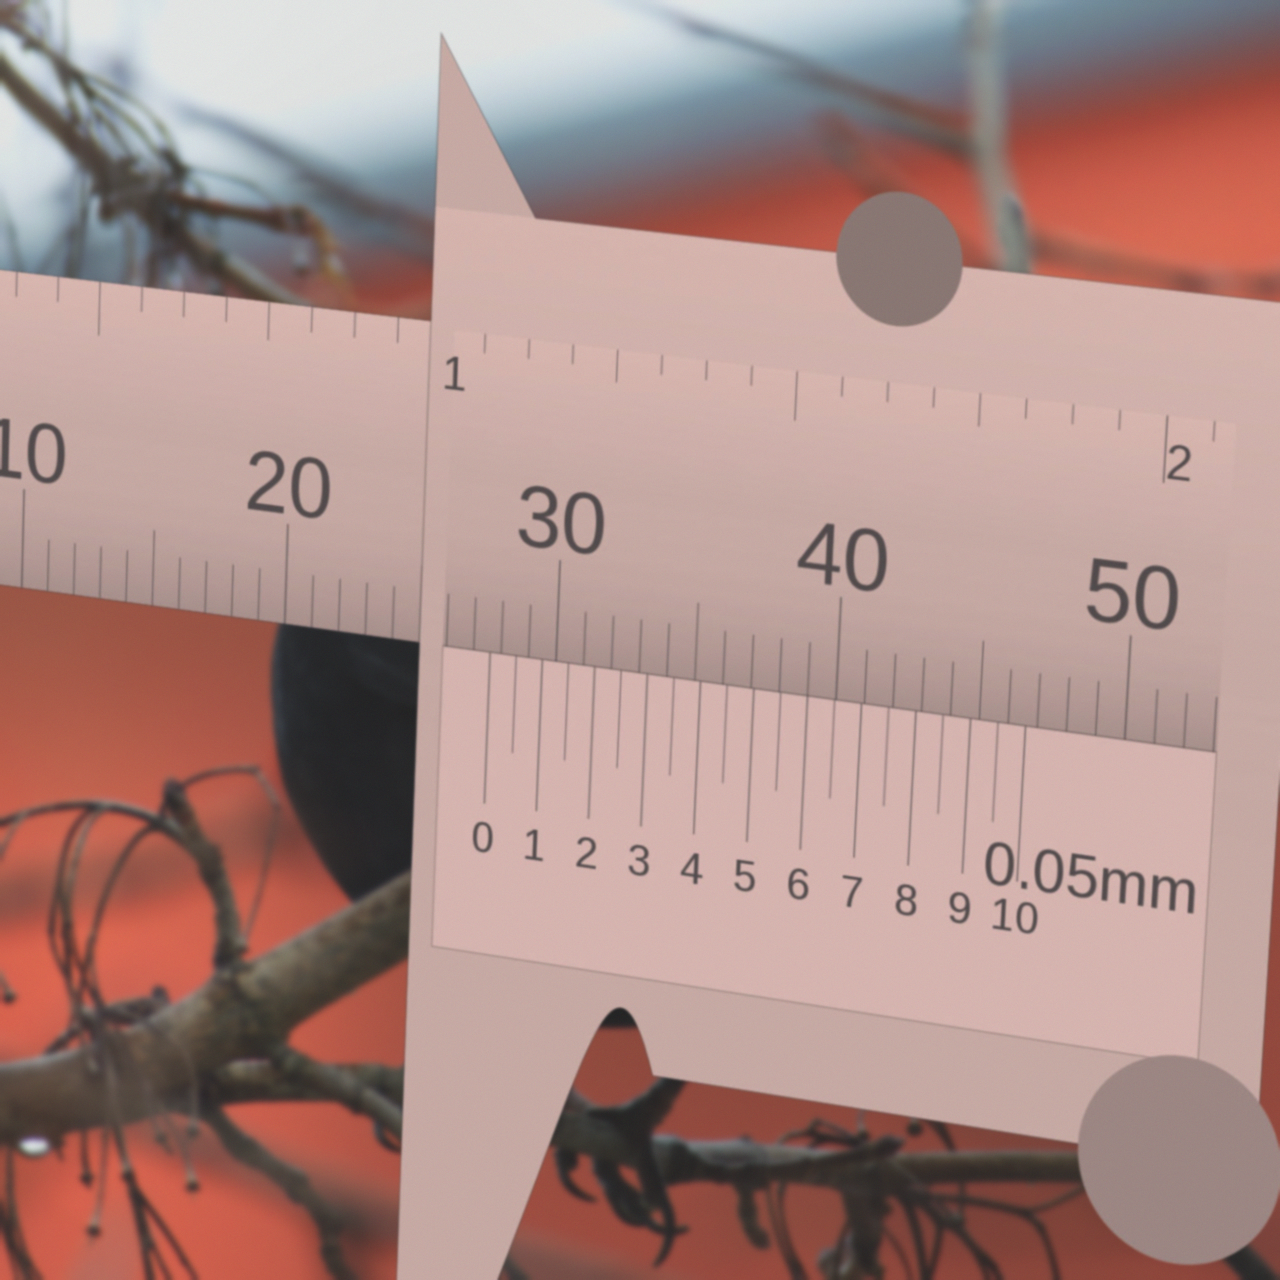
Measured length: 27.6 mm
